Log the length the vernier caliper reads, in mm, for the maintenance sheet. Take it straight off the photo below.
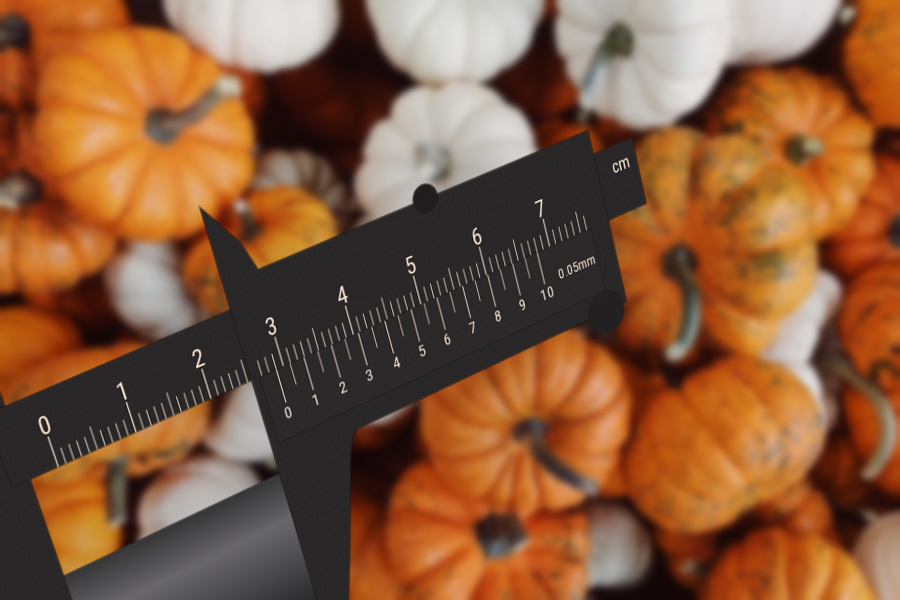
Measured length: 29.0 mm
